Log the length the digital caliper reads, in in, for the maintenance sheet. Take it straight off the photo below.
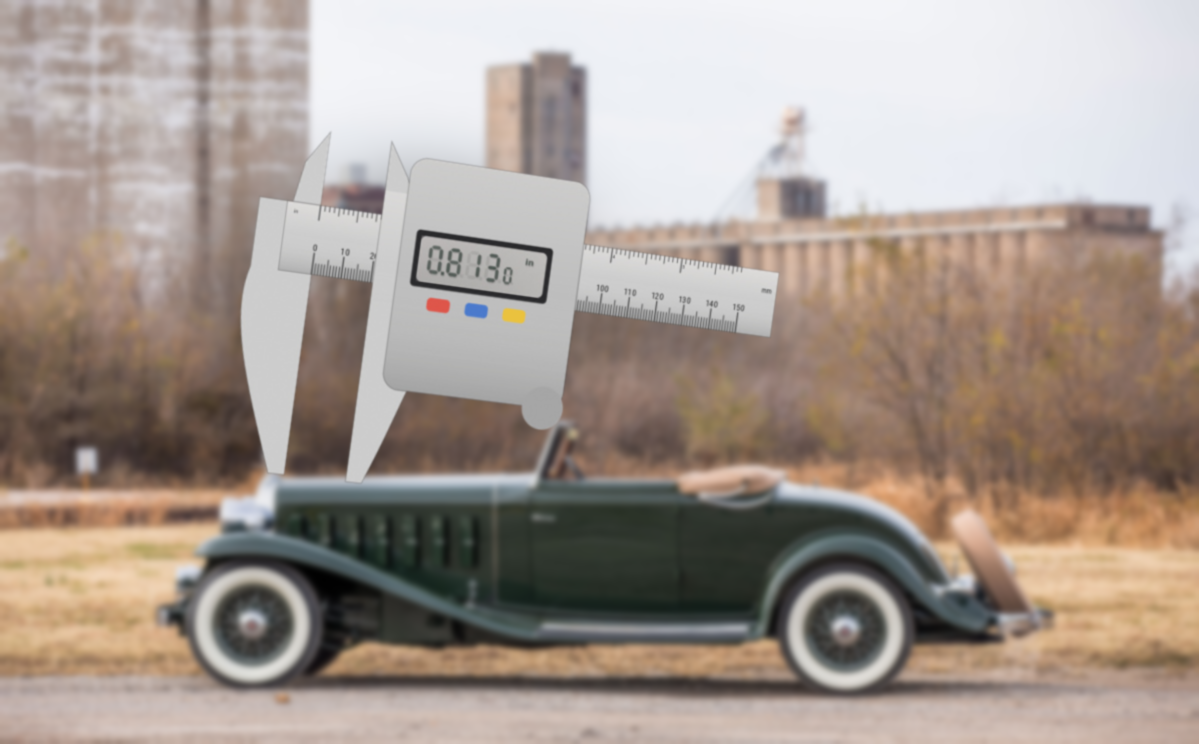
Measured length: 0.8130 in
